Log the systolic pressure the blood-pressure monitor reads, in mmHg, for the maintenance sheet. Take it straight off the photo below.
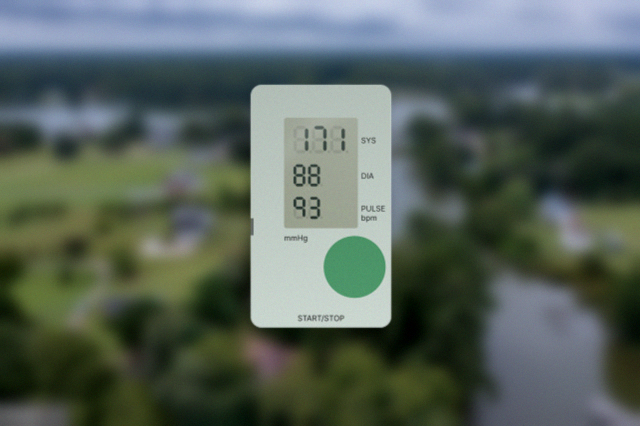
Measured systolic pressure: 171 mmHg
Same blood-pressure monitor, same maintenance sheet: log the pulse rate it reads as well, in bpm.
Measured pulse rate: 93 bpm
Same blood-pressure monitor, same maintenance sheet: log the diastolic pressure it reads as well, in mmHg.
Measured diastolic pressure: 88 mmHg
